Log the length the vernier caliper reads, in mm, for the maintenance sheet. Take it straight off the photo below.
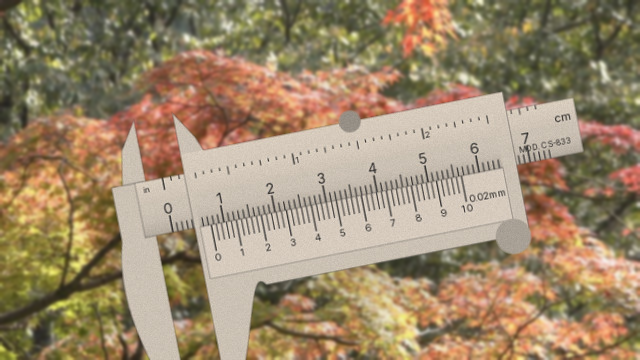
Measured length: 7.5 mm
